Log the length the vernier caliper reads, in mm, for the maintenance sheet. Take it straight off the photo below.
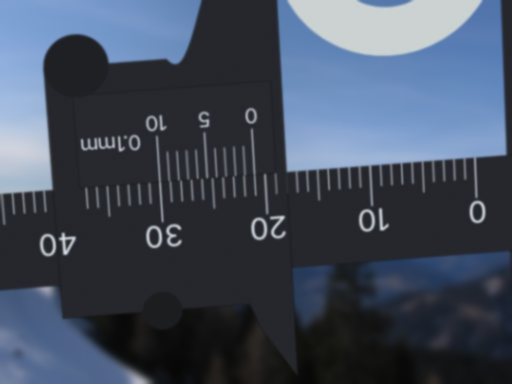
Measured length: 21.0 mm
